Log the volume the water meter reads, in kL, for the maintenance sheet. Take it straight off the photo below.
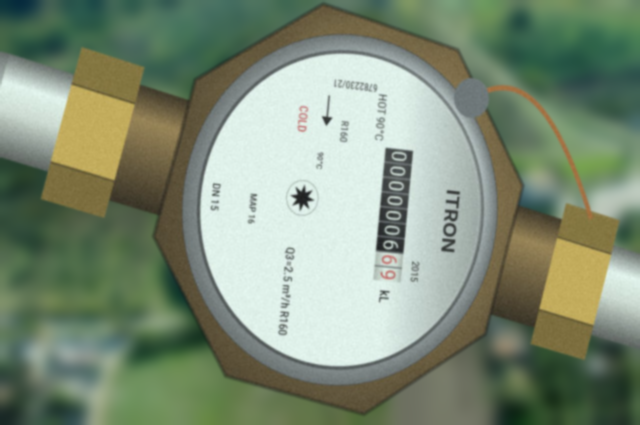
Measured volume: 6.69 kL
